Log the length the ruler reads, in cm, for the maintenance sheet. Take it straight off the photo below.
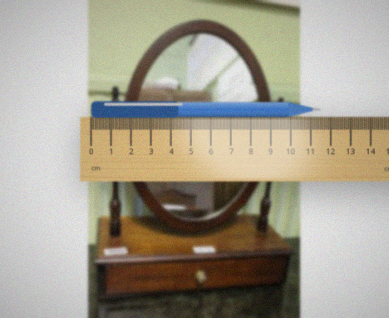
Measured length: 11.5 cm
